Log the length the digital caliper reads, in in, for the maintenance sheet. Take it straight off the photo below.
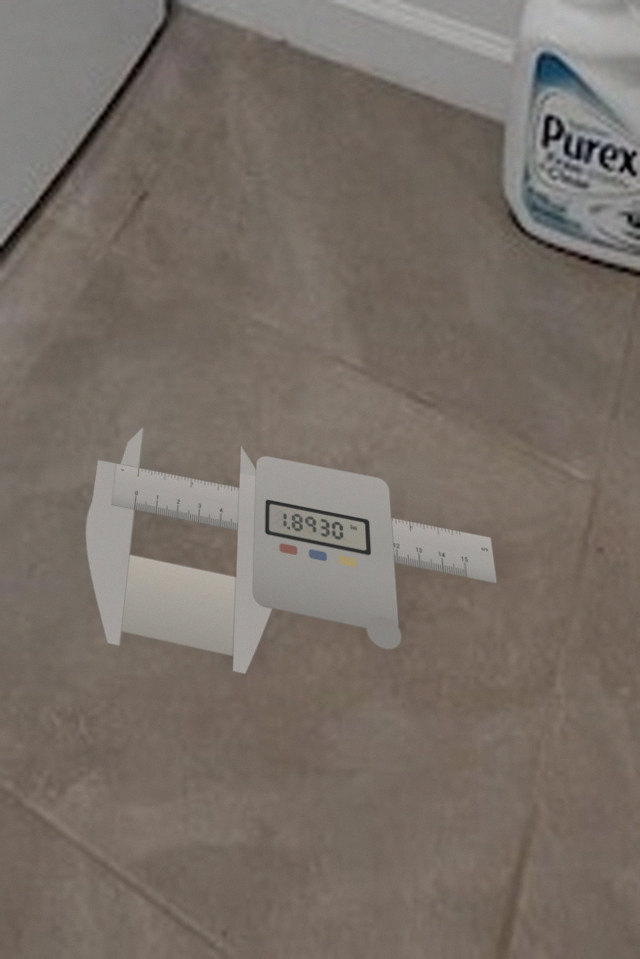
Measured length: 1.8930 in
